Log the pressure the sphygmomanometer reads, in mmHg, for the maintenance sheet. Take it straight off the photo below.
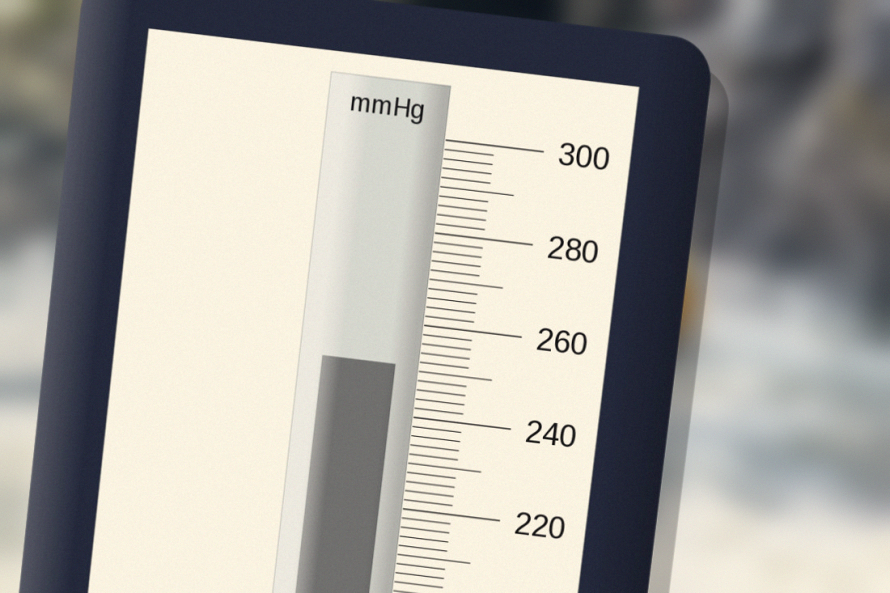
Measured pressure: 251 mmHg
